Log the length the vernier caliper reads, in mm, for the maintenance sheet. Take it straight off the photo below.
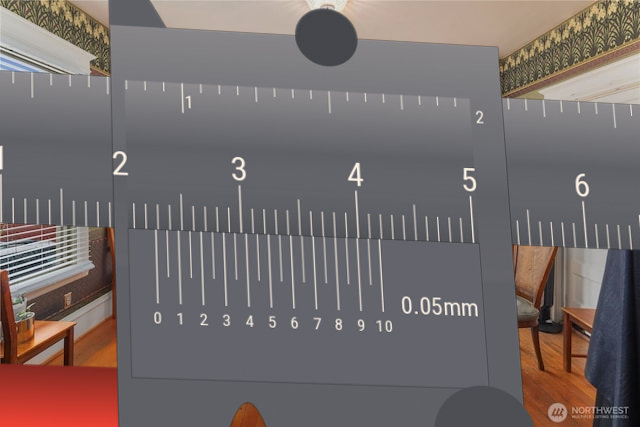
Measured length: 22.8 mm
